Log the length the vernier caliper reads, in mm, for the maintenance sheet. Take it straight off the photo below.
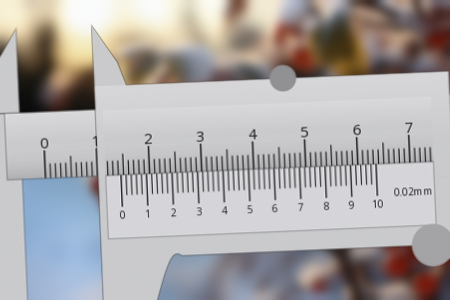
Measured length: 14.5 mm
